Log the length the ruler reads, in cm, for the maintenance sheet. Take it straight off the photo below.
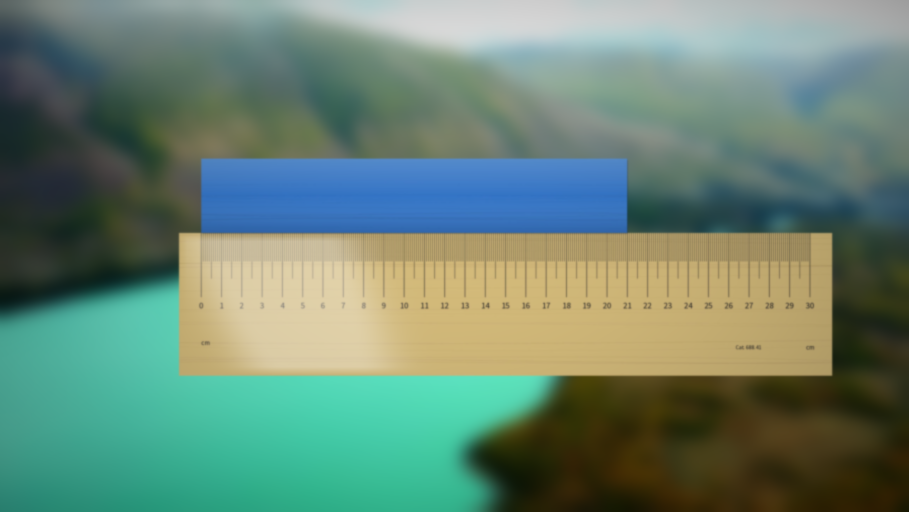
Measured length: 21 cm
